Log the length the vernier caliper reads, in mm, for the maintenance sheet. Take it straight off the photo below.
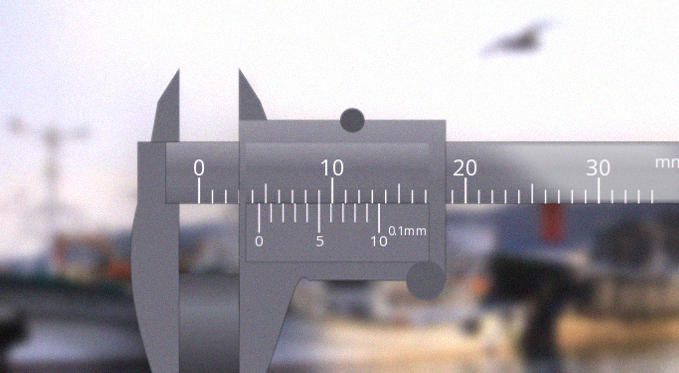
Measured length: 4.5 mm
